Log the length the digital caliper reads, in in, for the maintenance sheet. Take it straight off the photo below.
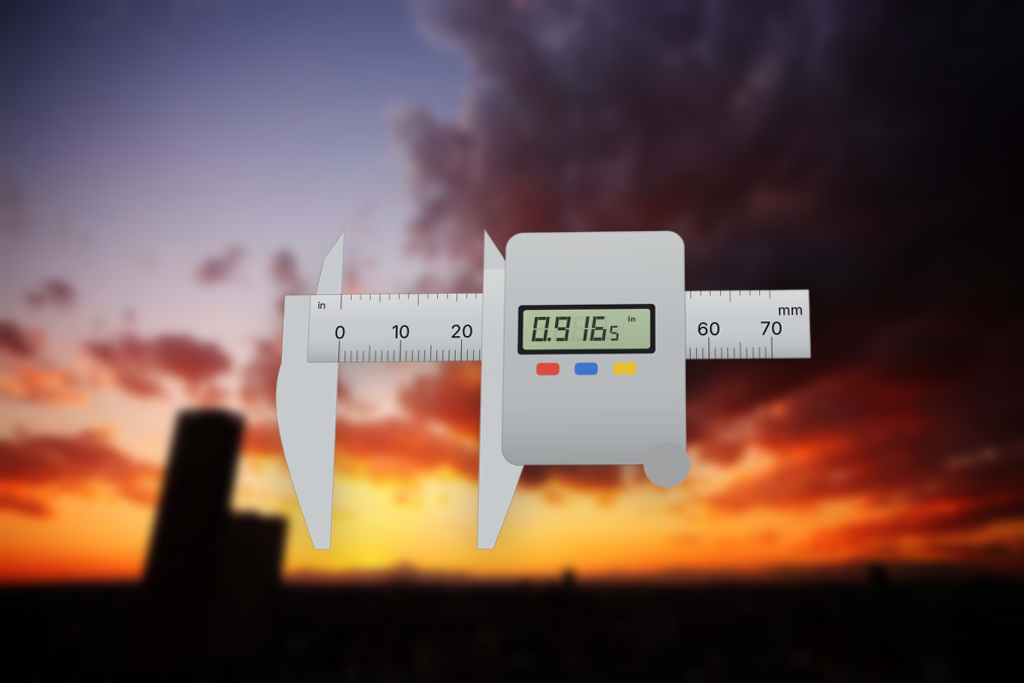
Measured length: 0.9165 in
